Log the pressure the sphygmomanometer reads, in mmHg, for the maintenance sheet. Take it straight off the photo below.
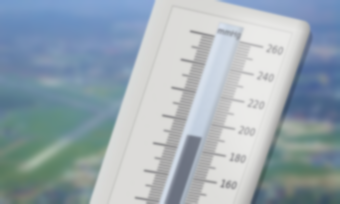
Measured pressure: 190 mmHg
